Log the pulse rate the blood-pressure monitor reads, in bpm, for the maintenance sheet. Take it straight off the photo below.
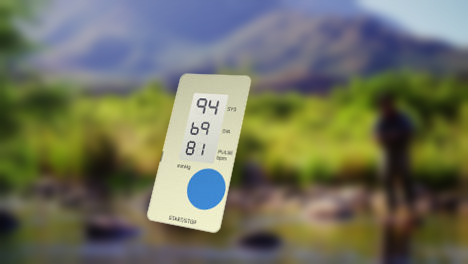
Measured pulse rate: 81 bpm
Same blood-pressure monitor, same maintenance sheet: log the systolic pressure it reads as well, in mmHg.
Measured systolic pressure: 94 mmHg
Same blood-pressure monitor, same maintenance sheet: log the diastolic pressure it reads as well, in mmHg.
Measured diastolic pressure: 69 mmHg
